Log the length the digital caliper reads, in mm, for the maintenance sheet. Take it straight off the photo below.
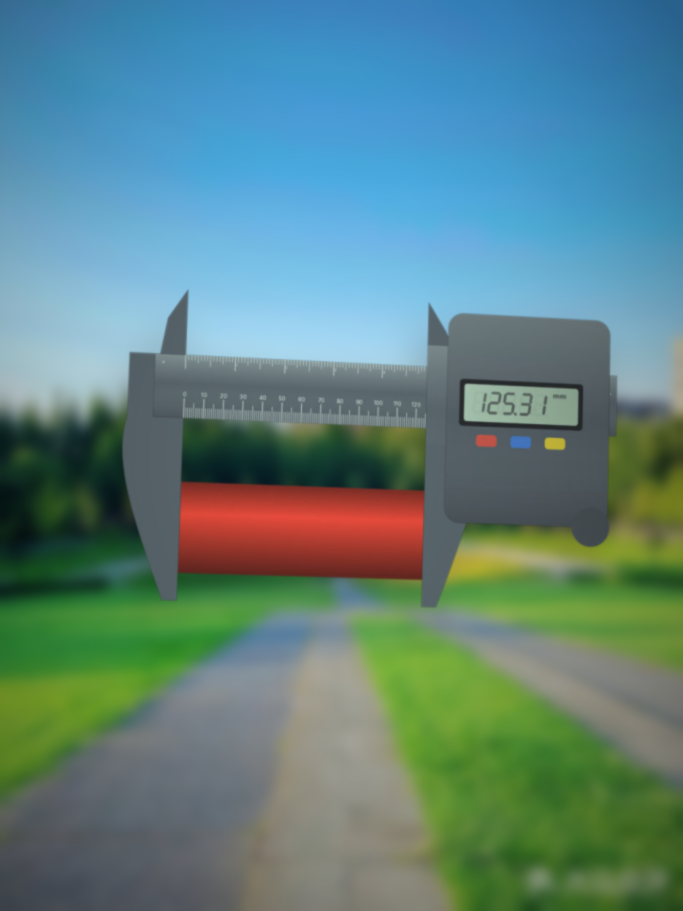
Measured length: 125.31 mm
